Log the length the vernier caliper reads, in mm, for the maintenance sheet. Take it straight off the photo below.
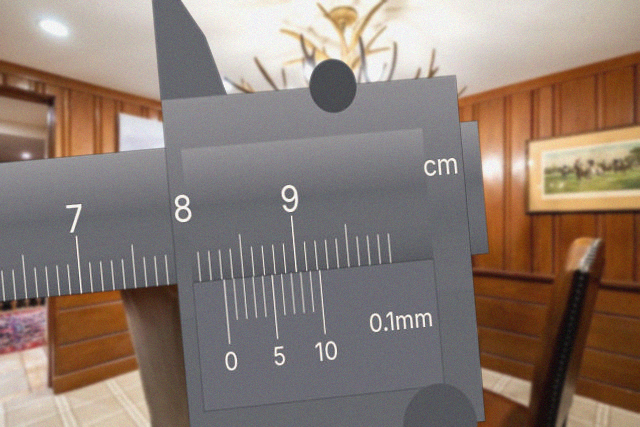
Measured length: 83.2 mm
